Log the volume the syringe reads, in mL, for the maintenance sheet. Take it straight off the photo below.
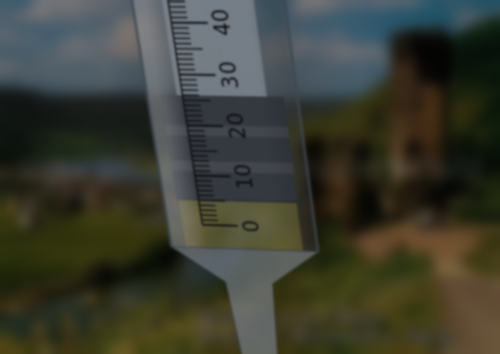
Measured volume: 5 mL
